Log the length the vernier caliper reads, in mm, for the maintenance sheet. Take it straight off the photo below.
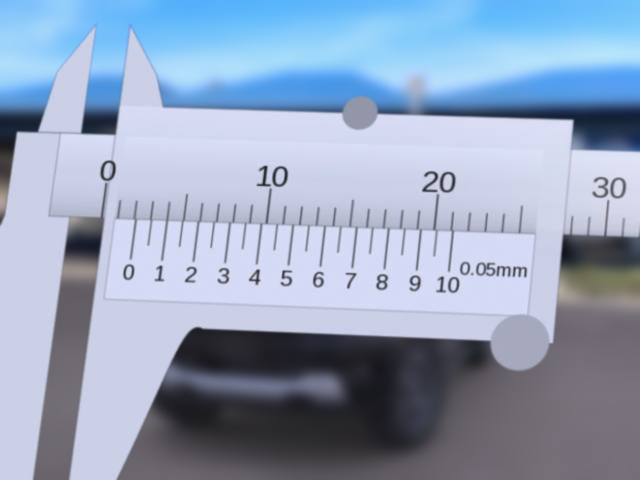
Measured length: 2.1 mm
